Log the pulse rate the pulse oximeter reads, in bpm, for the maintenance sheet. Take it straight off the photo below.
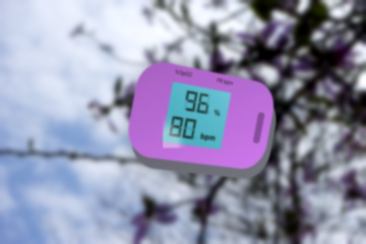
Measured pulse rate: 80 bpm
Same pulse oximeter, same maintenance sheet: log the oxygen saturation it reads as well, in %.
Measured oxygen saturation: 96 %
